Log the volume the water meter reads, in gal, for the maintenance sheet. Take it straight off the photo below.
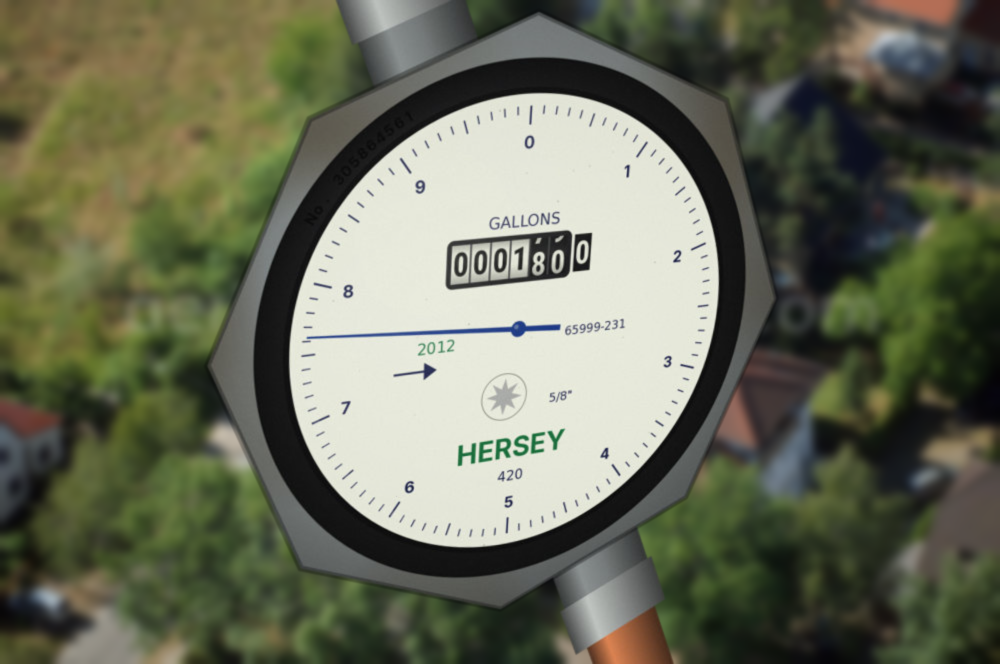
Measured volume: 1797.6 gal
